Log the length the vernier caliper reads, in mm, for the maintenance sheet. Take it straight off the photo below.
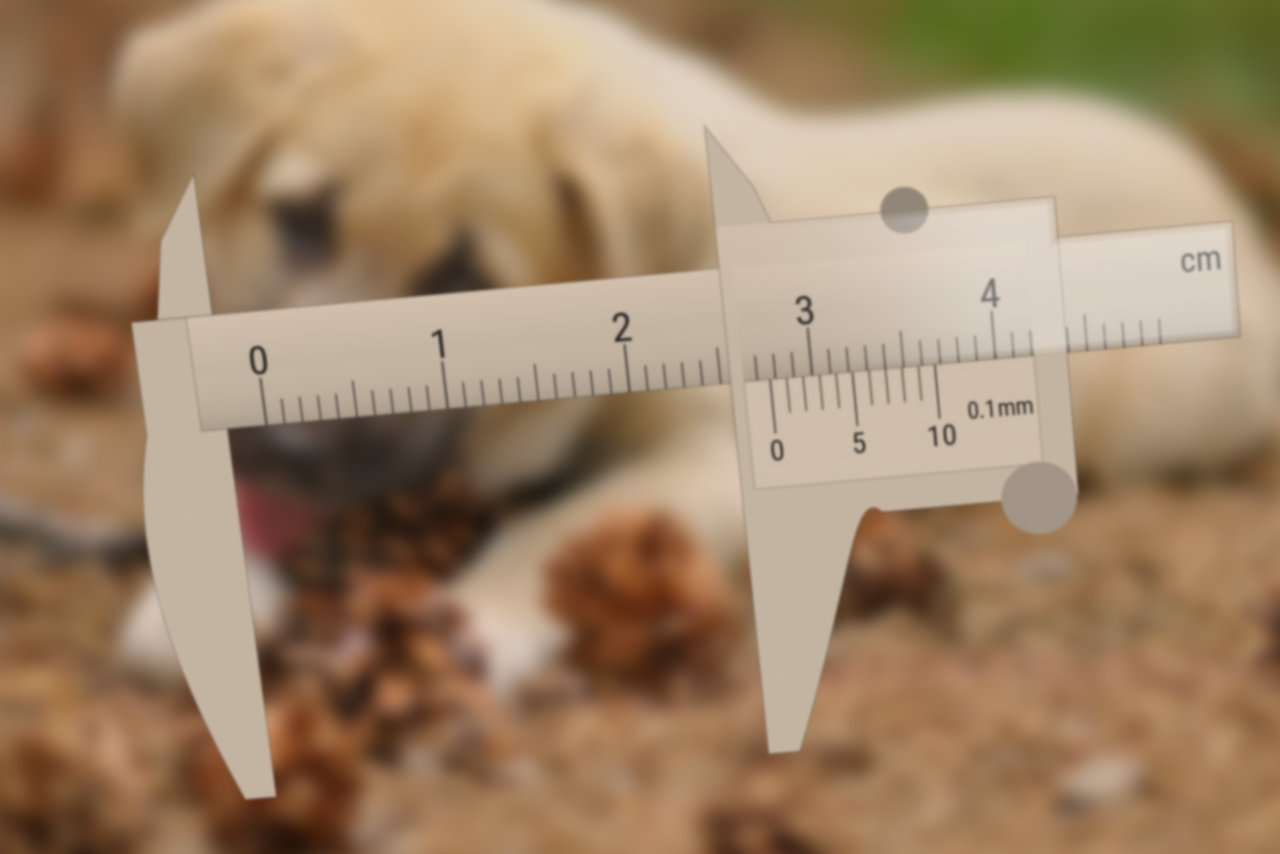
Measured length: 27.7 mm
